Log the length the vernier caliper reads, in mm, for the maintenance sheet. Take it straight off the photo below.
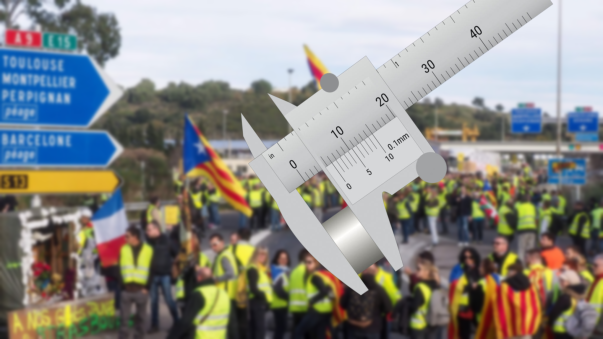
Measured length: 6.0 mm
